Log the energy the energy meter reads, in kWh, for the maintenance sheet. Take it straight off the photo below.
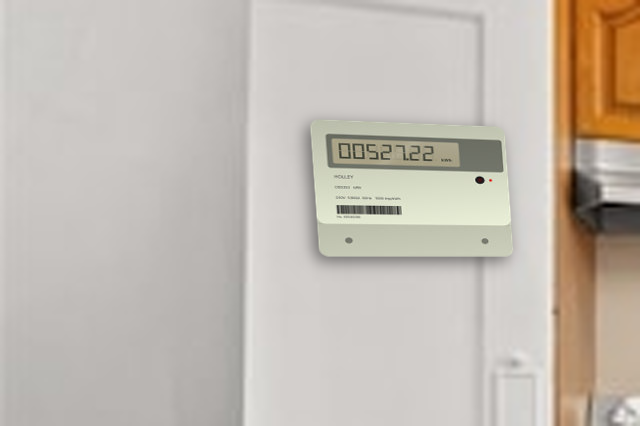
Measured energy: 527.22 kWh
